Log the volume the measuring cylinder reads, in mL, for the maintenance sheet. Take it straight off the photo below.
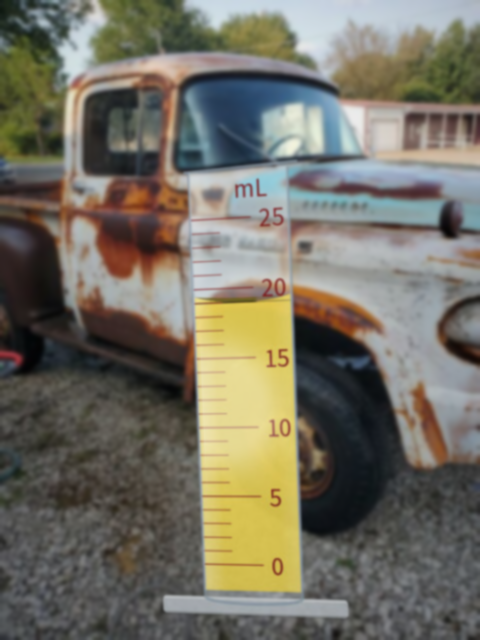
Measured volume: 19 mL
